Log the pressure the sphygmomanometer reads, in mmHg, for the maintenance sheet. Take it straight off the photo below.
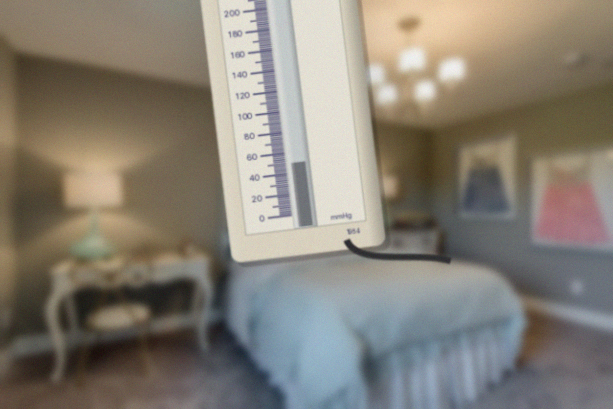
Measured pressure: 50 mmHg
